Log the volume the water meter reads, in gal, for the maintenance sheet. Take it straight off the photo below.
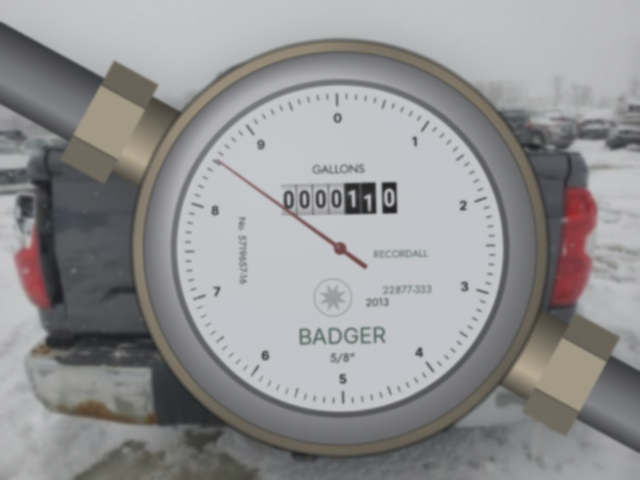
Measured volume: 108.5 gal
